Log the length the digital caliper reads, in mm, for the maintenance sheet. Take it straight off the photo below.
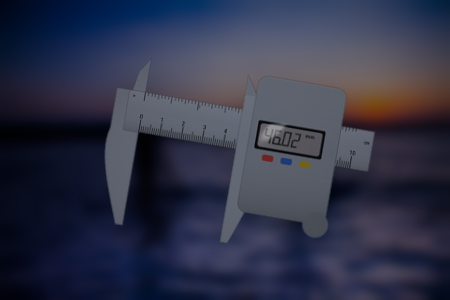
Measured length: 46.02 mm
